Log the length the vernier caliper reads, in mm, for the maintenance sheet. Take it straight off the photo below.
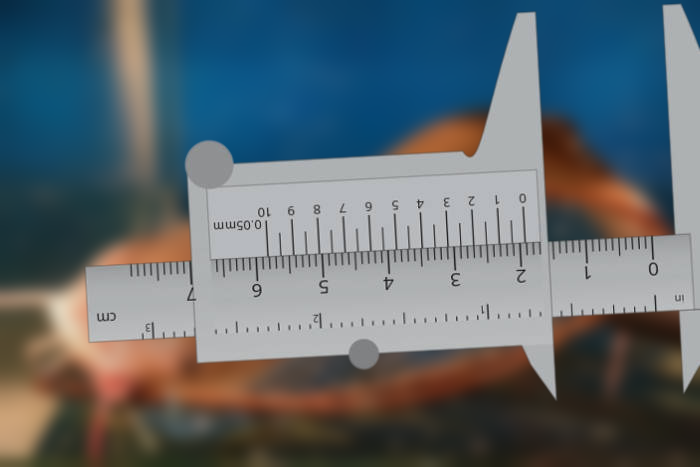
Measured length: 19.2 mm
